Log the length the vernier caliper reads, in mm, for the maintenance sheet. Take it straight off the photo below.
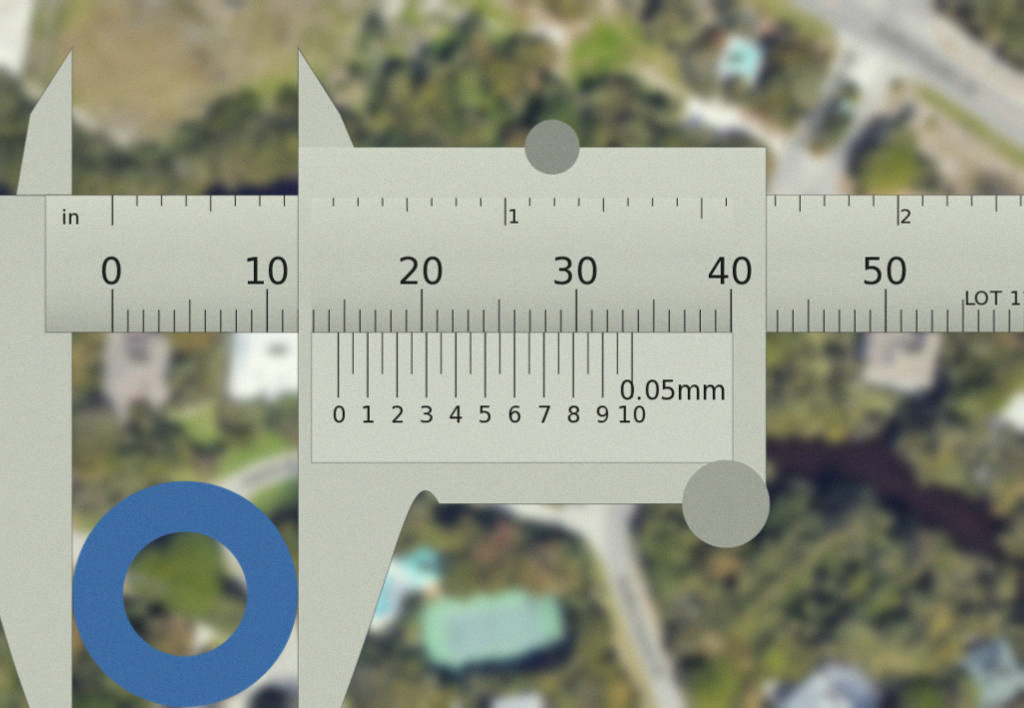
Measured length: 14.6 mm
